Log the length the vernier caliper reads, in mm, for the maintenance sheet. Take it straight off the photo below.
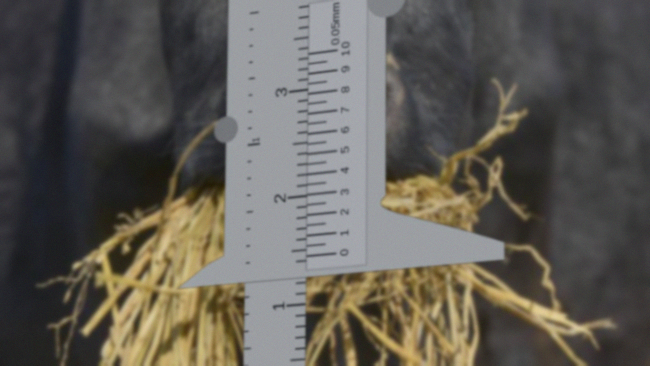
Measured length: 14.4 mm
